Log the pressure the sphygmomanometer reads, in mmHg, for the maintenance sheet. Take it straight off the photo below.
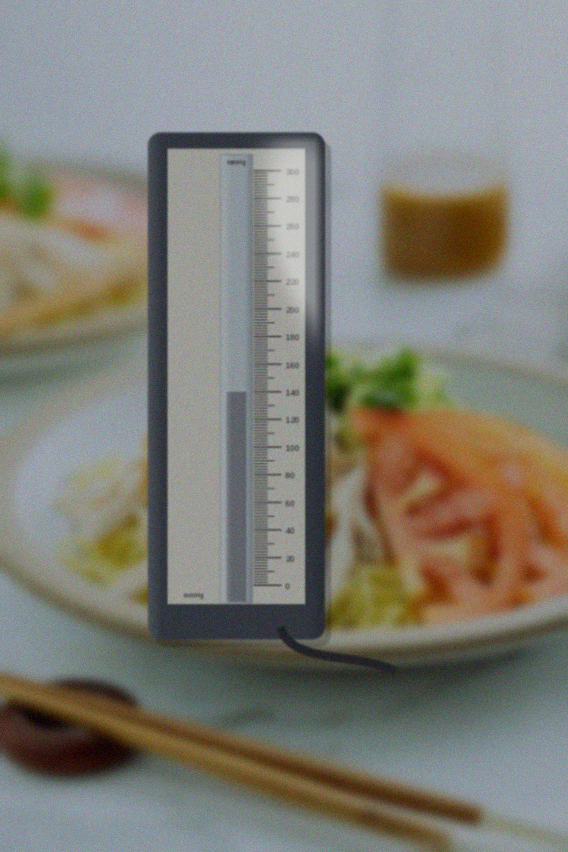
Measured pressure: 140 mmHg
